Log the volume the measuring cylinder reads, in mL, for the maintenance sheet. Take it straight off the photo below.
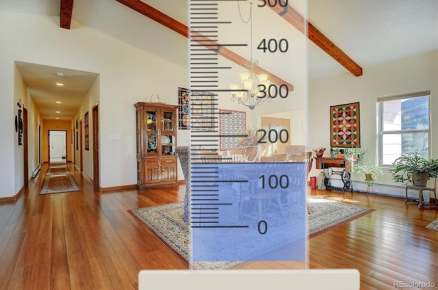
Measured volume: 140 mL
